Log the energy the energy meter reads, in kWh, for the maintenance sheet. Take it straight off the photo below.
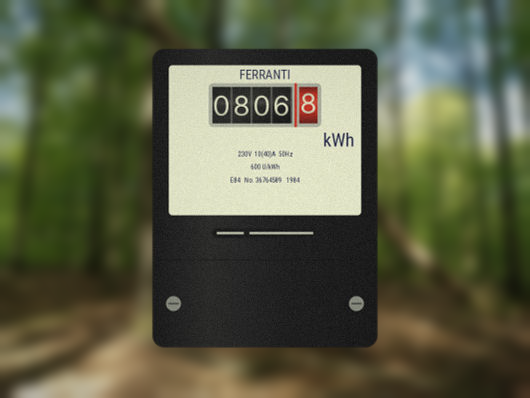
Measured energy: 806.8 kWh
